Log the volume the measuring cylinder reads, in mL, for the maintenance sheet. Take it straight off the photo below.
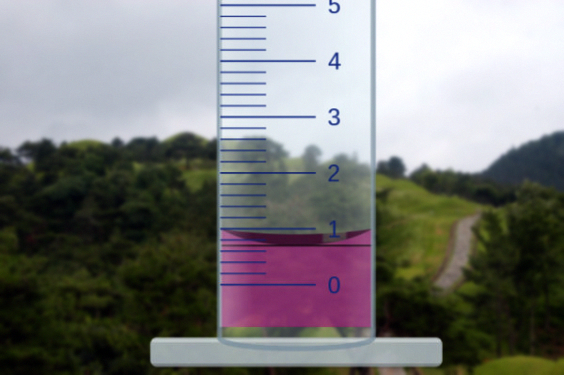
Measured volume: 0.7 mL
